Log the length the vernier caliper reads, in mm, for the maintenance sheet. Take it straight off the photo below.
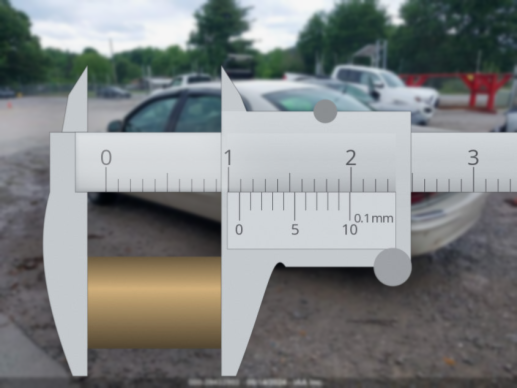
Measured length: 10.9 mm
